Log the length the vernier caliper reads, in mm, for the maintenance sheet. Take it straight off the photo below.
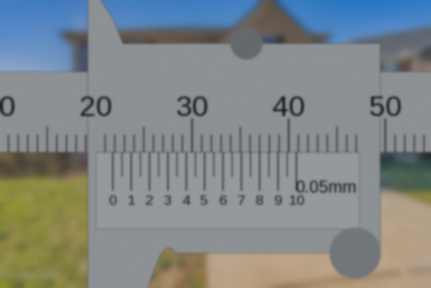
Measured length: 21.8 mm
